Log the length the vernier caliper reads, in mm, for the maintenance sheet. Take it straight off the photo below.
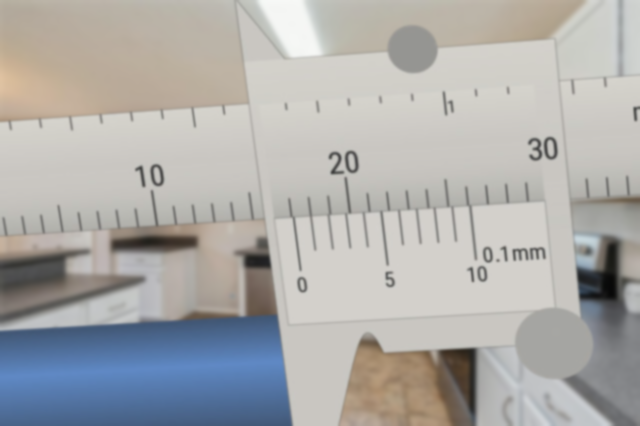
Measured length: 17.1 mm
